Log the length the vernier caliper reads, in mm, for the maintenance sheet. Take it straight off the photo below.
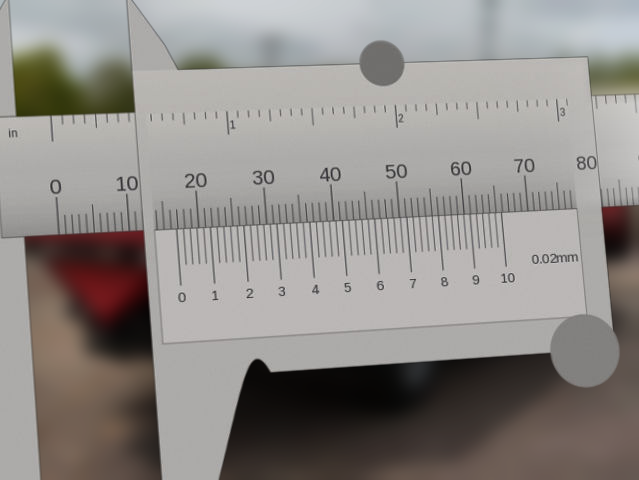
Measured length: 16.8 mm
